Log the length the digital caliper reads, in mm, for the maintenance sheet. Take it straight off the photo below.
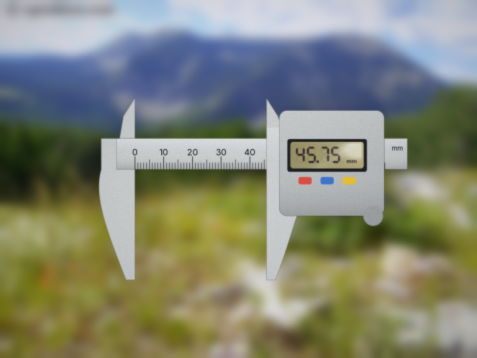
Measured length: 45.75 mm
